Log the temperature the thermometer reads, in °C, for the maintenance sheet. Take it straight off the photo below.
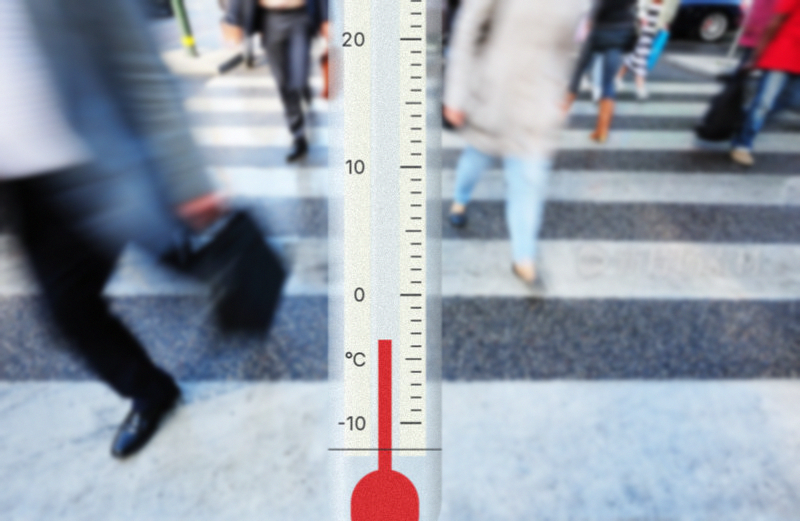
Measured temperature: -3.5 °C
